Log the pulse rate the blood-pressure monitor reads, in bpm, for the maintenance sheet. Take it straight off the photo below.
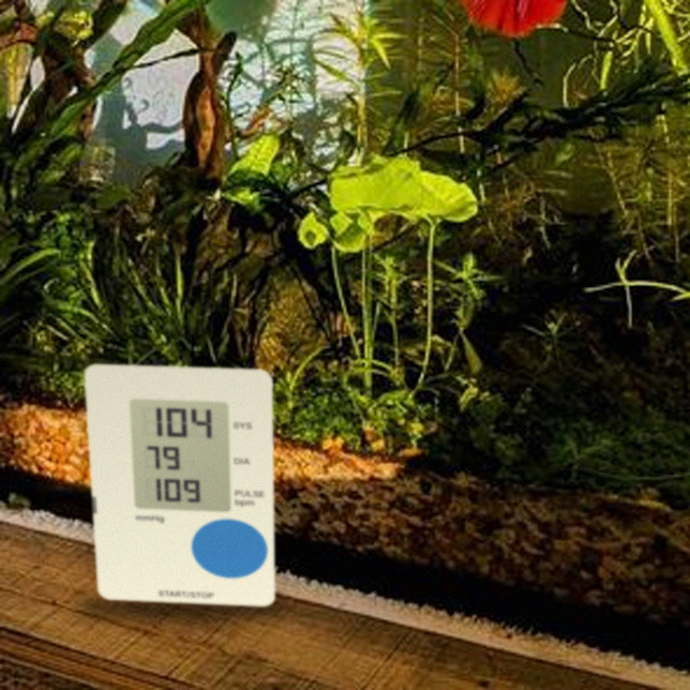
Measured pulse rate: 109 bpm
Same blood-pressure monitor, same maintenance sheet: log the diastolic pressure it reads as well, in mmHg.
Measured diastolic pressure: 79 mmHg
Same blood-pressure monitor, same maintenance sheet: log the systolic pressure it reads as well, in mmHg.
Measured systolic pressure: 104 mmHg
